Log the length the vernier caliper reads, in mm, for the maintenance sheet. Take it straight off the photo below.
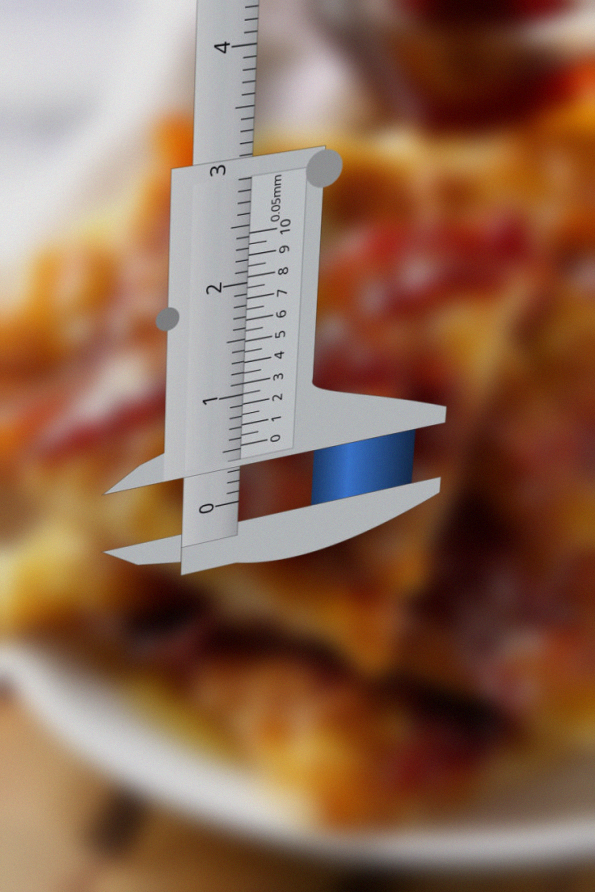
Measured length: 5.3 mm
